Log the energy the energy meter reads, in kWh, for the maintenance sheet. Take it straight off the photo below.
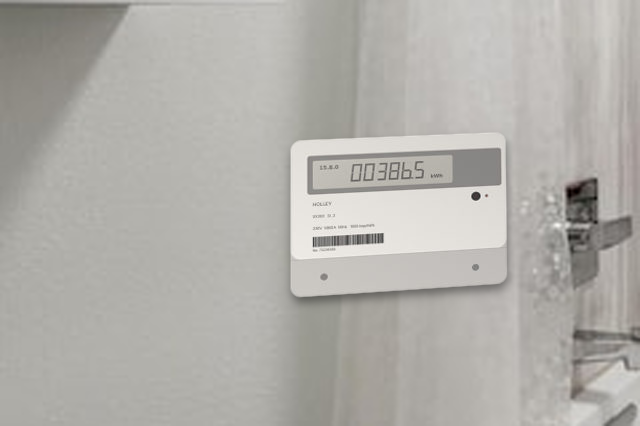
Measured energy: 386.5 kWh
